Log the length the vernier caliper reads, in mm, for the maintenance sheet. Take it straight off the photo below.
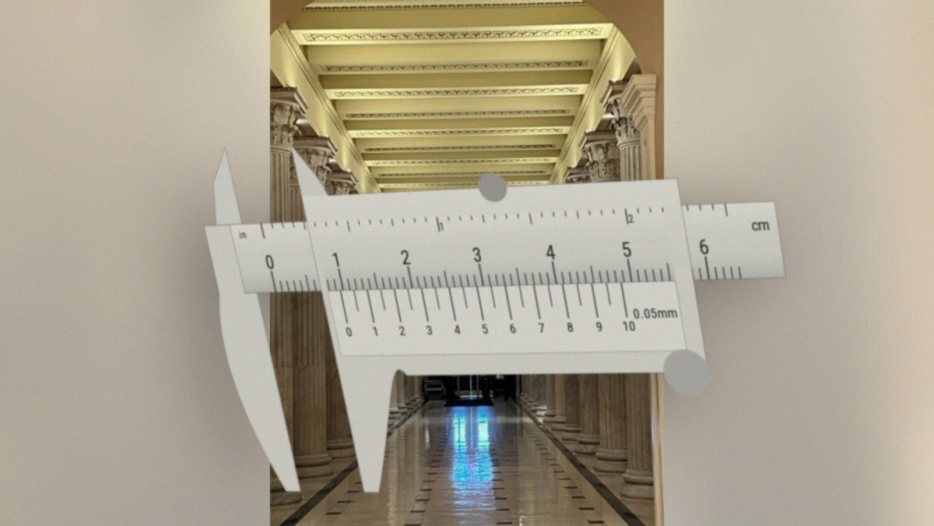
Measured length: 9.6 mm
